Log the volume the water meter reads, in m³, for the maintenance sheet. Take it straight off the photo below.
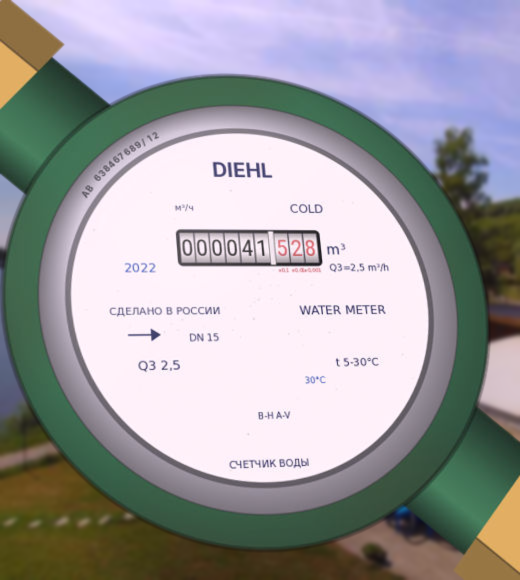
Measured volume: 41.528 m³
